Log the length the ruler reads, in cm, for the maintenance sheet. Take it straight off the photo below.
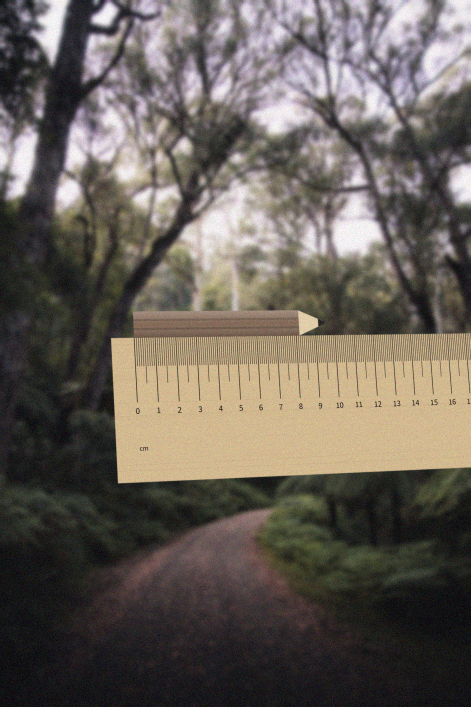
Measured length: 9.5 cm
